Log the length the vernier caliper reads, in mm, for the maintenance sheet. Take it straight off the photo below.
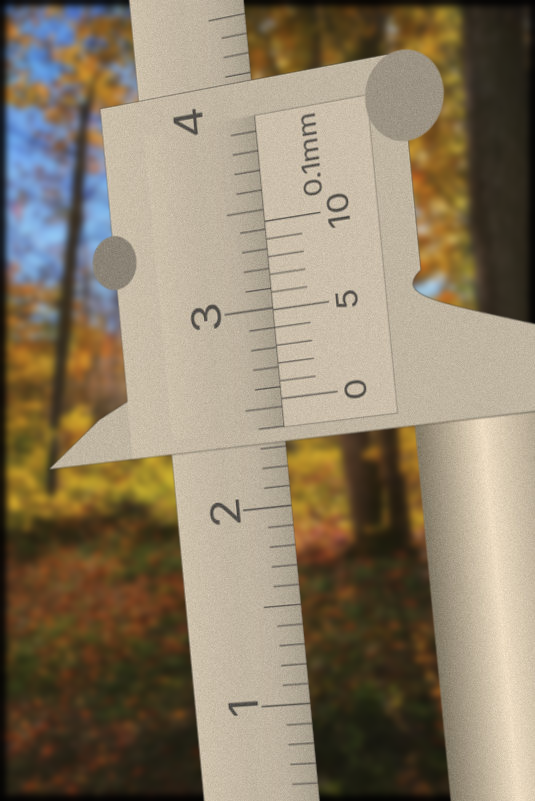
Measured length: 25.4 mm
